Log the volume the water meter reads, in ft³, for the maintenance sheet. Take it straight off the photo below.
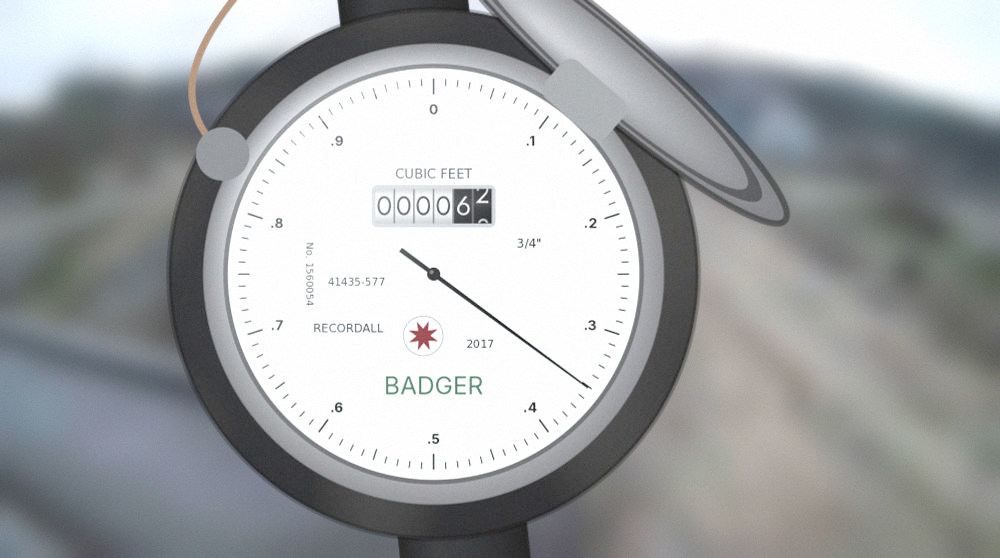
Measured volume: 62.35 ft³
